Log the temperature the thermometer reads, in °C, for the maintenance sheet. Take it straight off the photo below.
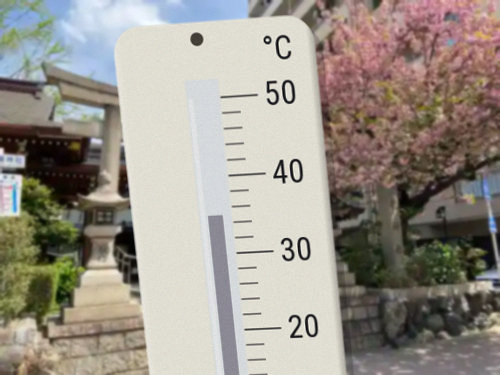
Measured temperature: 35 °C
